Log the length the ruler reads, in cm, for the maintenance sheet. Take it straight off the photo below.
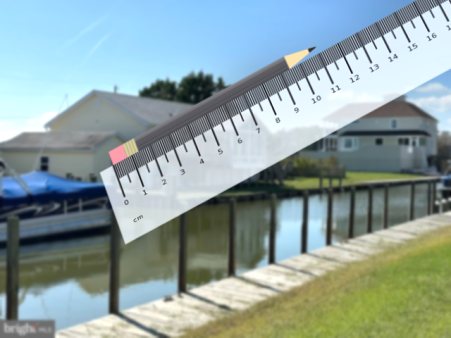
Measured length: 11 cm
